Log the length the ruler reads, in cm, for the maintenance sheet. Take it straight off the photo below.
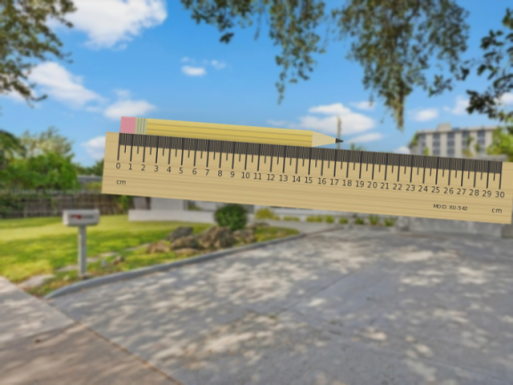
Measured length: 17.5 cm
